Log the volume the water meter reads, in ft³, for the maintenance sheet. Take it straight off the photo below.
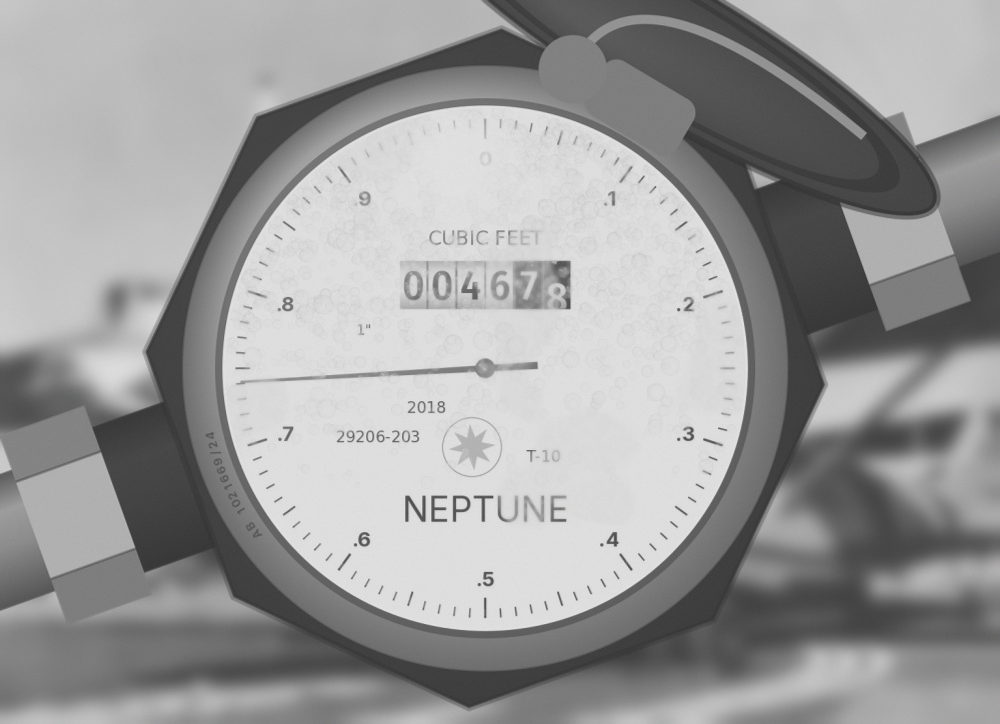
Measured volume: 4677.74 ft³
